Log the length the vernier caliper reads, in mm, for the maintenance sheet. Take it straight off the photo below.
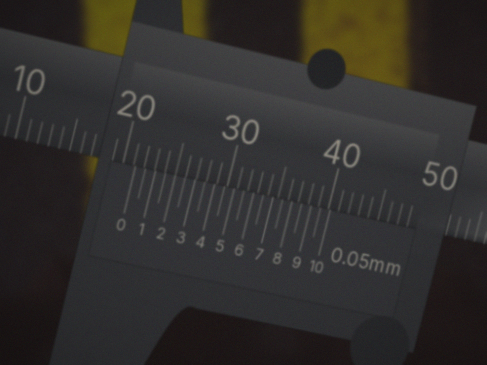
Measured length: 21.2 mm
